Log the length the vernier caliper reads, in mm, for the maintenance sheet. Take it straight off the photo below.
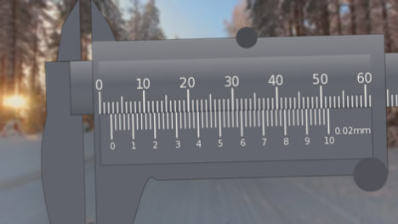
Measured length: 2.5 mm
